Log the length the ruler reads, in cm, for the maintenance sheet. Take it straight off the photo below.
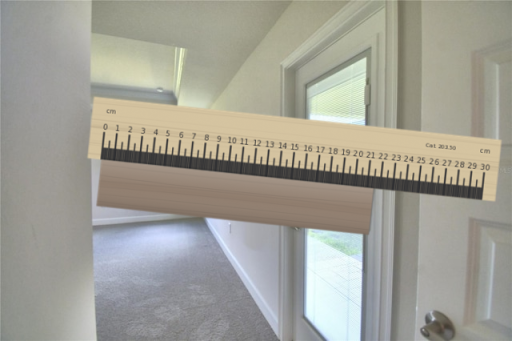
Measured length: 21.5 cm
